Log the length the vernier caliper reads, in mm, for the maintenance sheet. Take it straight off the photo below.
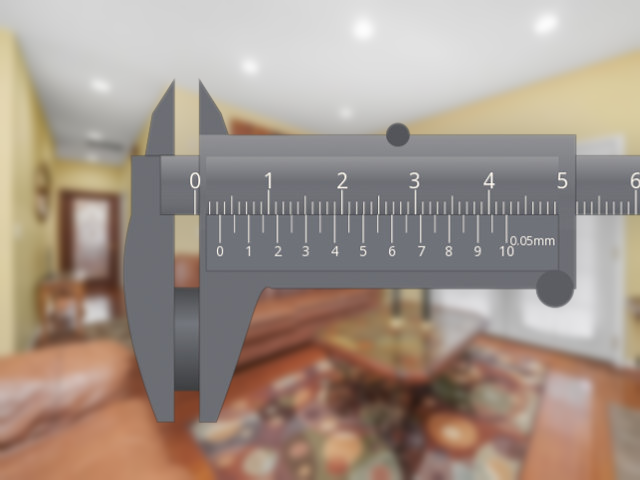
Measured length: 3.4 mm
